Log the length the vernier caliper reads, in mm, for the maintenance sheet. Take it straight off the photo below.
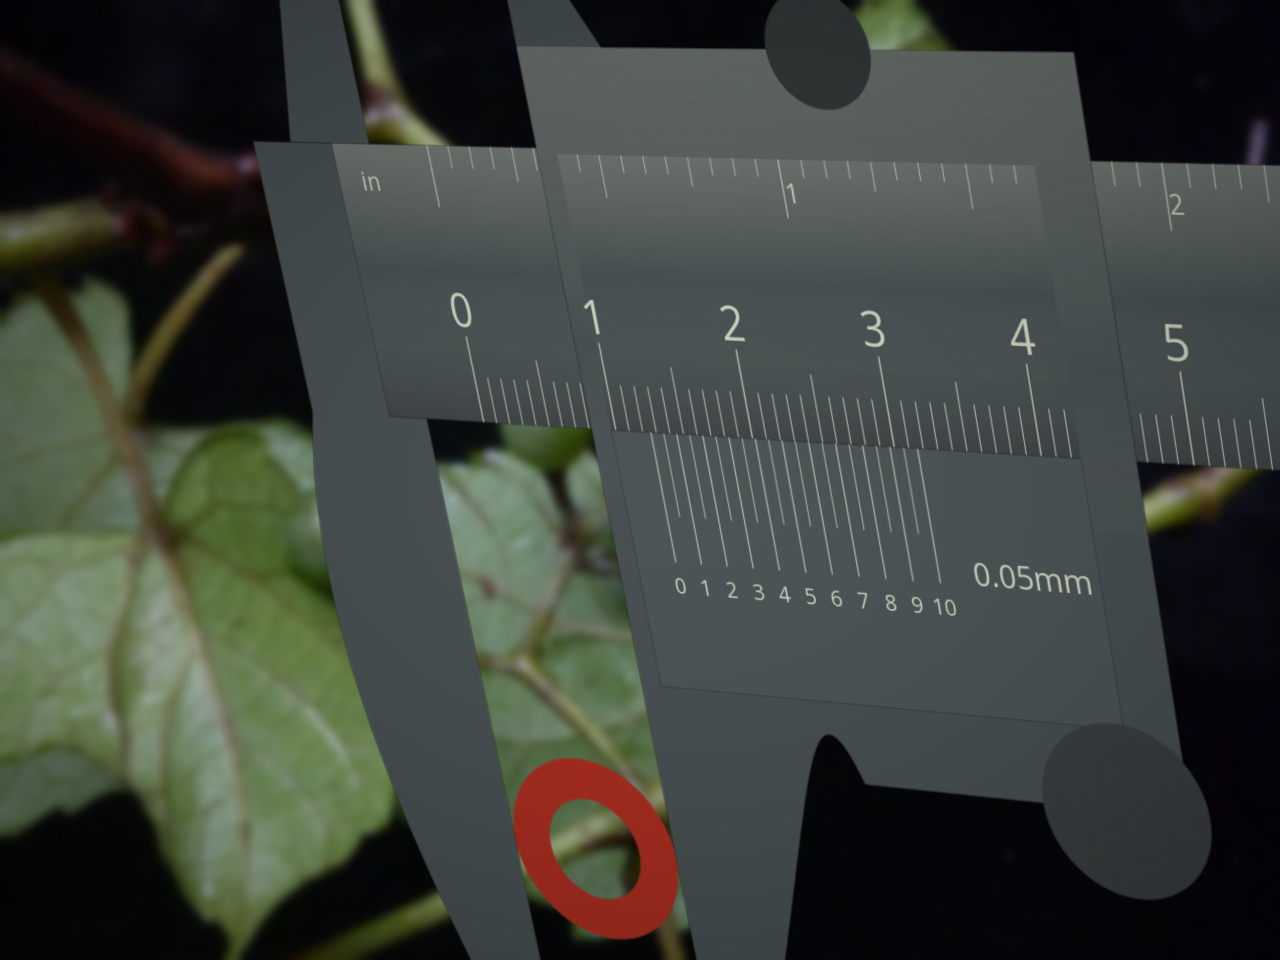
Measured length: 12.6 mm
